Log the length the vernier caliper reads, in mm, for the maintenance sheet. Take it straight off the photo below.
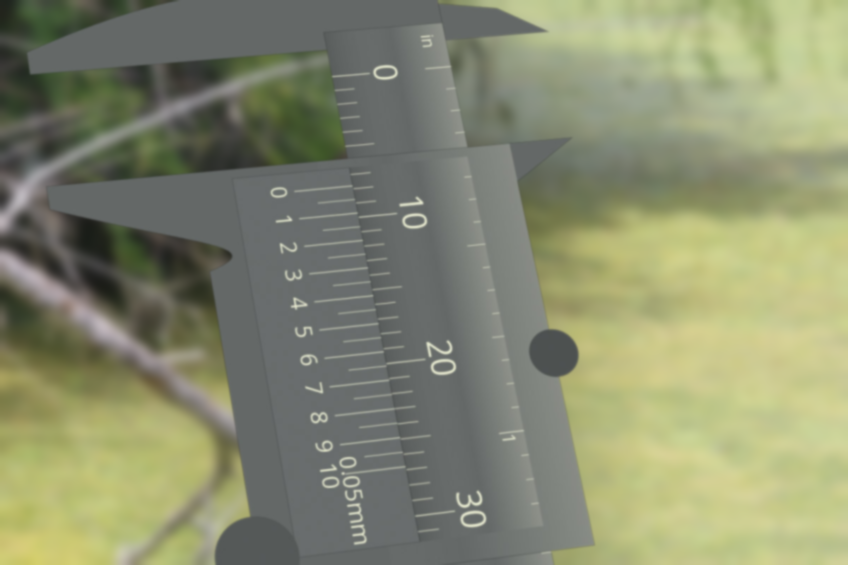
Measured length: 7.8 mm
